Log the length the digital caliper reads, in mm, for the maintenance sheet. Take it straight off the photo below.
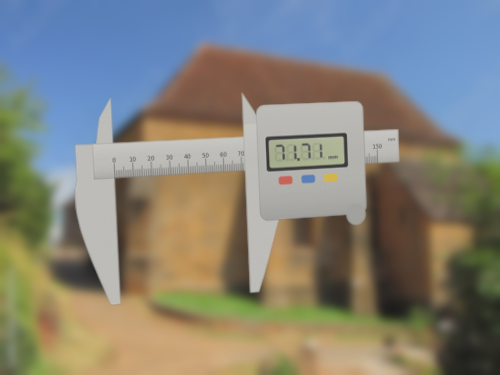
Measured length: 71.71 mm
